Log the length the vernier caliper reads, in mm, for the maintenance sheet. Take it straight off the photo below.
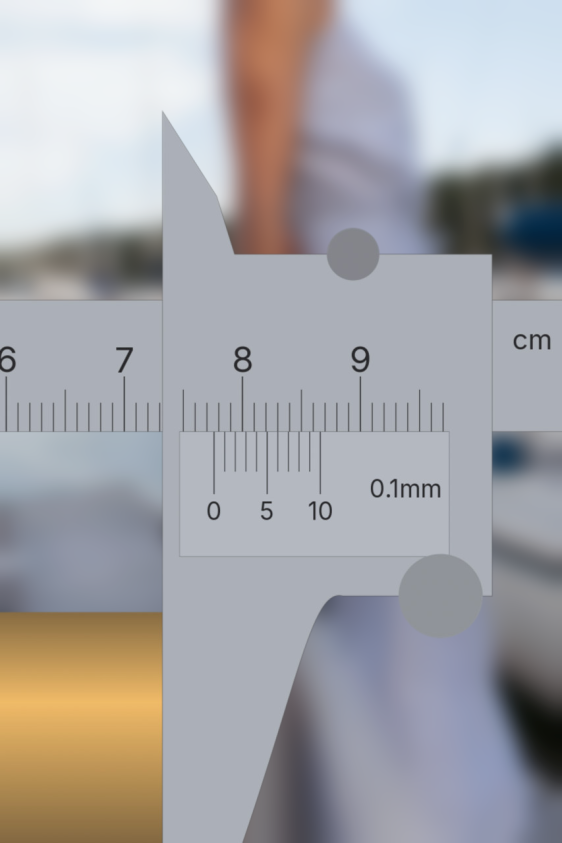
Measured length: 77.6 mm
